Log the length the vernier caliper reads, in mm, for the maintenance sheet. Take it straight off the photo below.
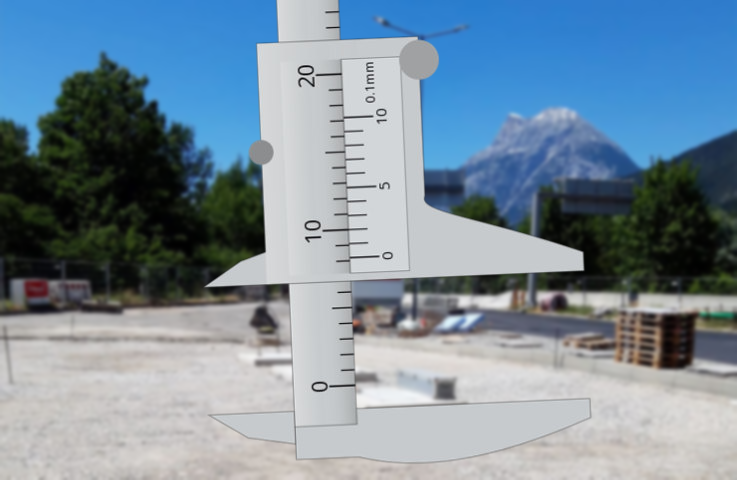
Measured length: 8.2 mm
